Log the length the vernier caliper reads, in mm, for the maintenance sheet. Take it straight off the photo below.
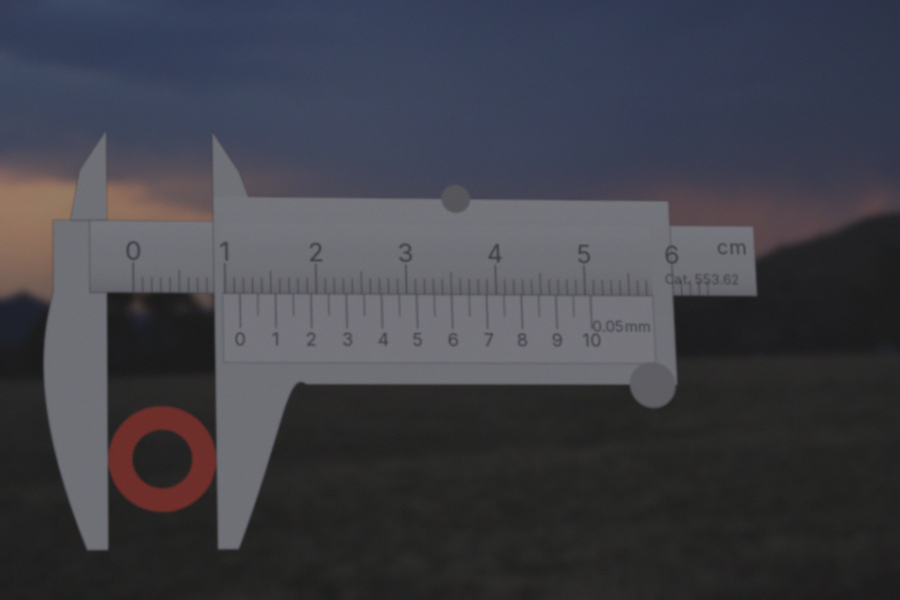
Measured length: 11.6 mm
